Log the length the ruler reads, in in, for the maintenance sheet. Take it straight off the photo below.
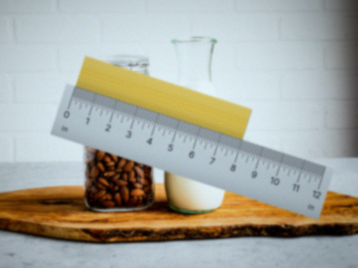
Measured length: 8 in
